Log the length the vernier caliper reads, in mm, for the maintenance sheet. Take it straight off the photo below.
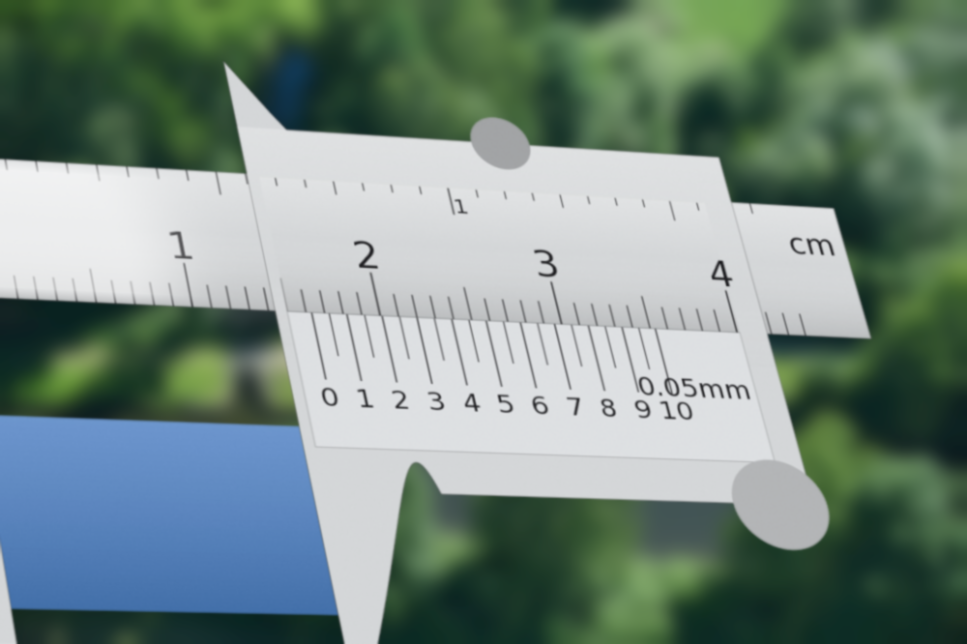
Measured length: 16.3 mm
